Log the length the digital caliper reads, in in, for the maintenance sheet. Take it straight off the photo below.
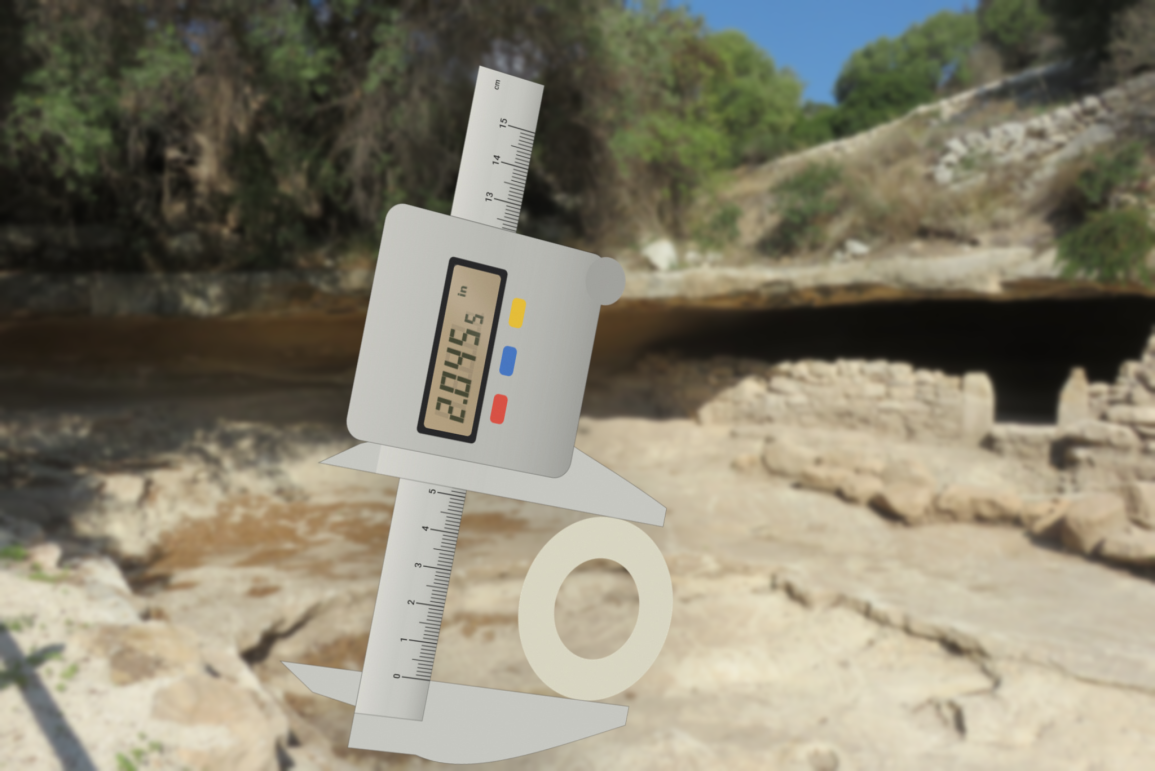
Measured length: 2.0455 in
